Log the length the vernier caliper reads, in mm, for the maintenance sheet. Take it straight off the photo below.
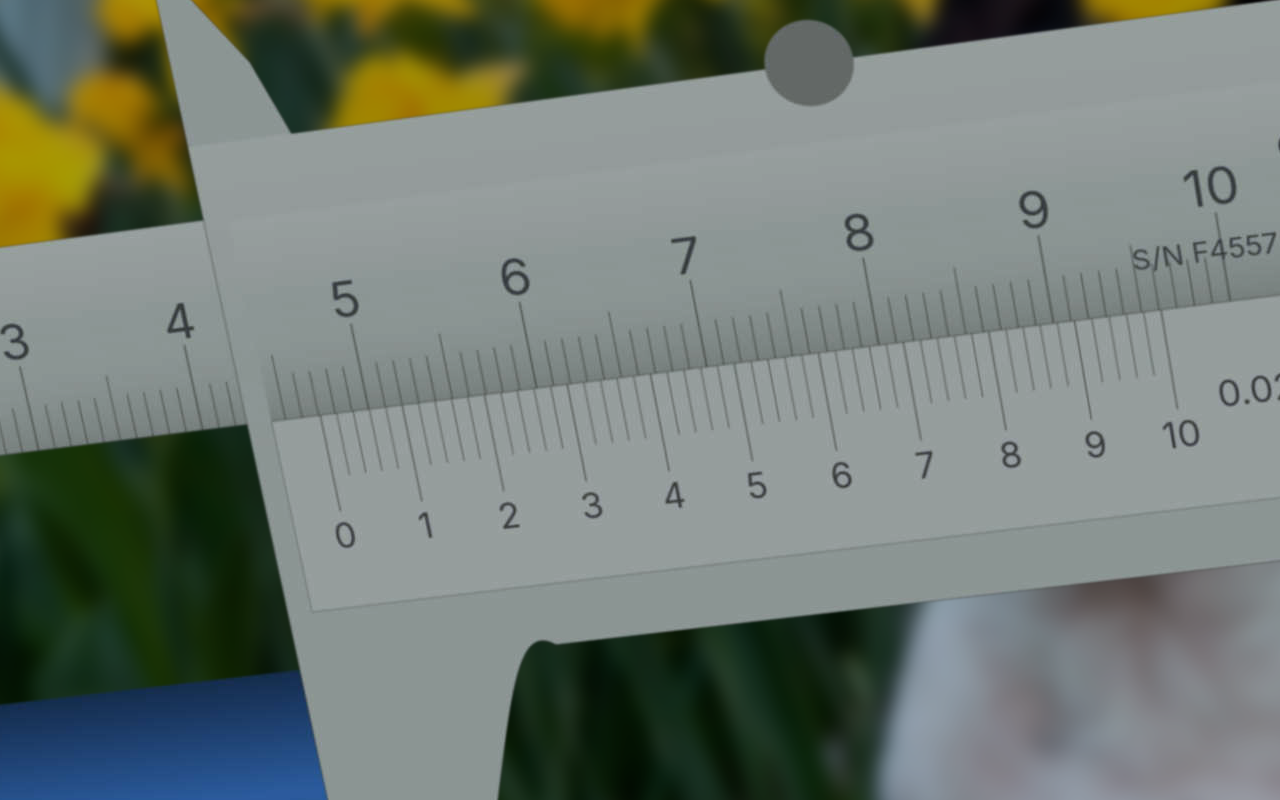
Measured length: 47.1 mm
